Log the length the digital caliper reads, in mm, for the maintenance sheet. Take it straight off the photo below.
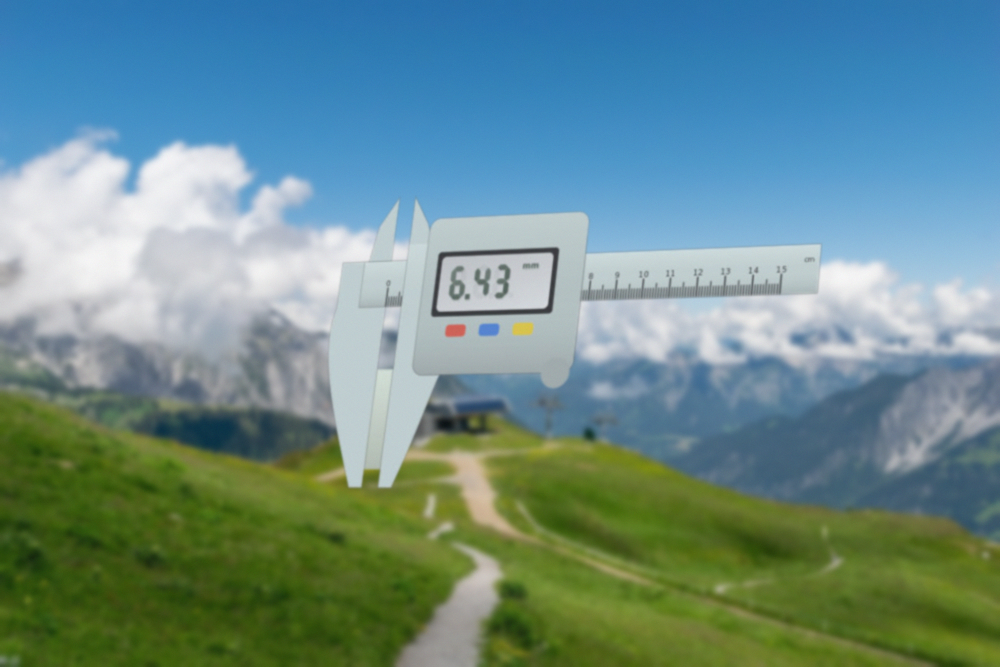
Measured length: 6.43 mm
